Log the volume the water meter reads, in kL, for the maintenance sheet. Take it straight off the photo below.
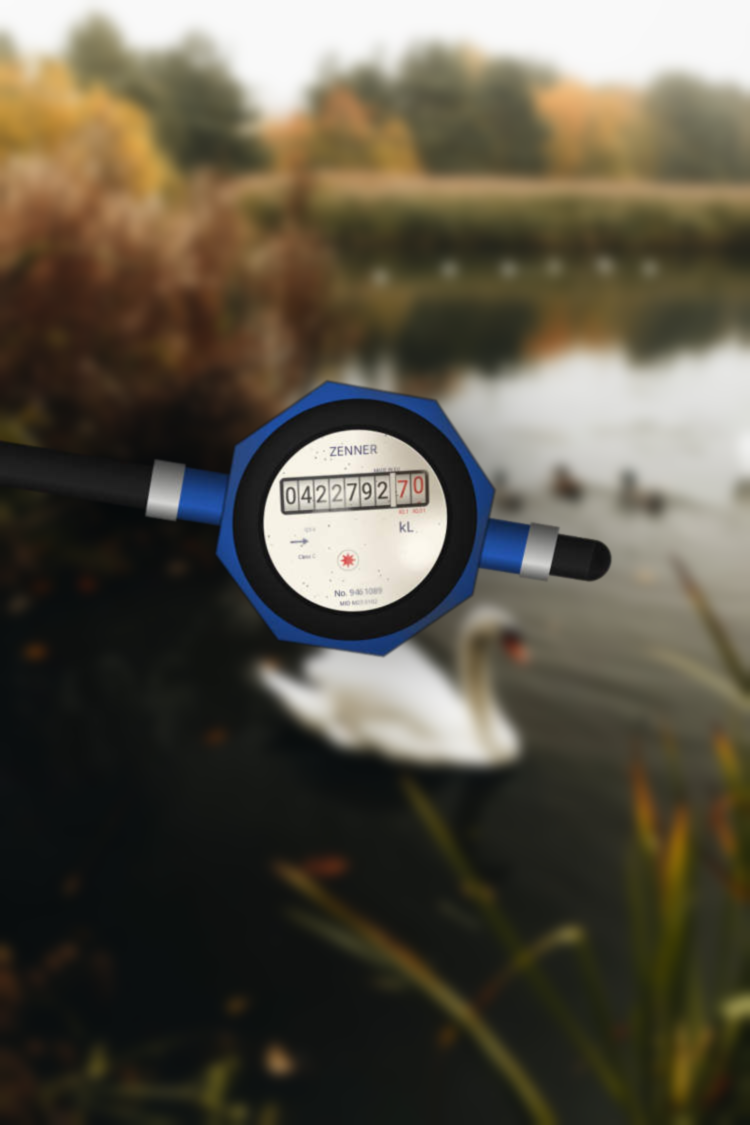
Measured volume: 422792.70 kL
